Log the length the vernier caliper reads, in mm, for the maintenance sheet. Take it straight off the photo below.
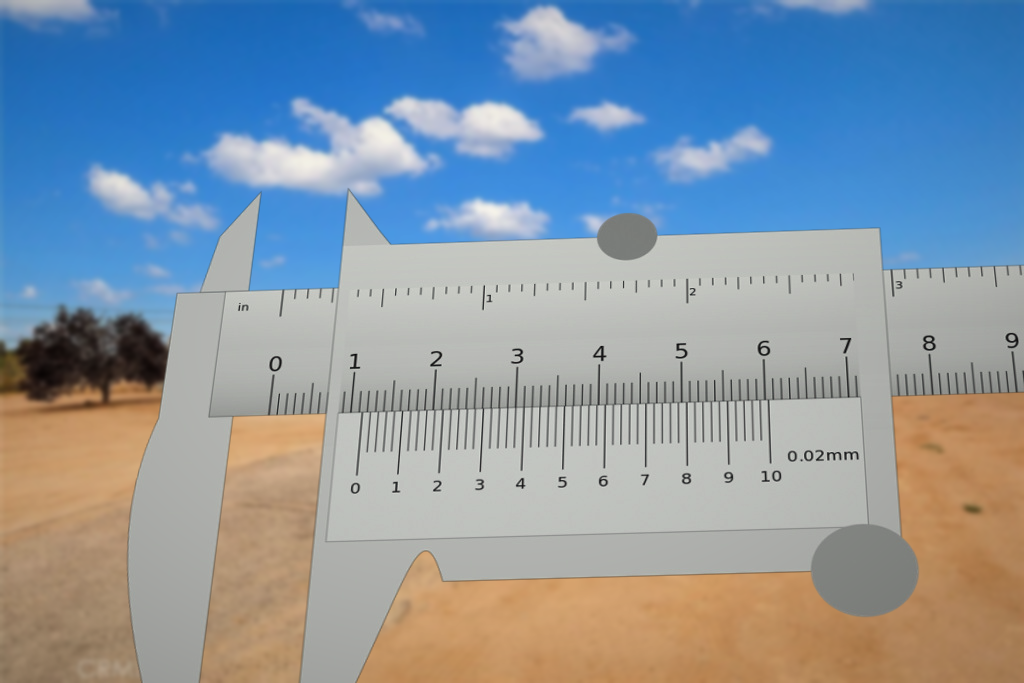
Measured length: 11.4 mm
